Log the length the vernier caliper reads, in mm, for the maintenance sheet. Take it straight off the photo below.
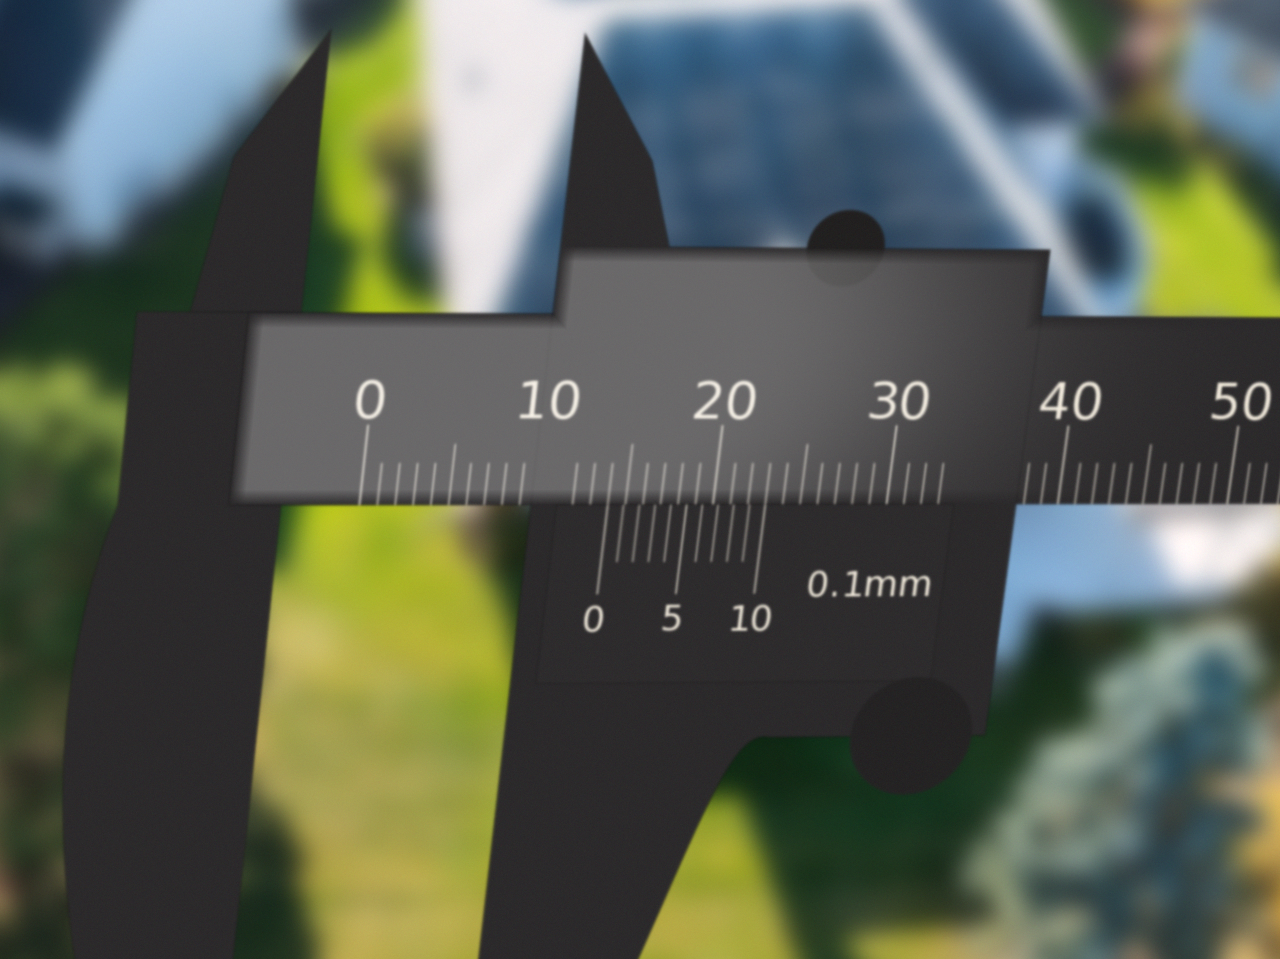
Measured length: 14.0 mm
